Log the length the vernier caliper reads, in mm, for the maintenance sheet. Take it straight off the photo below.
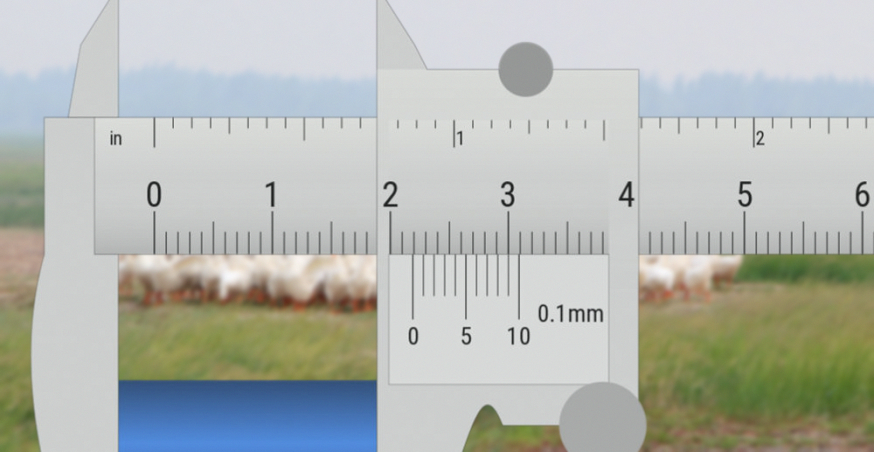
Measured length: 21.9 mm
